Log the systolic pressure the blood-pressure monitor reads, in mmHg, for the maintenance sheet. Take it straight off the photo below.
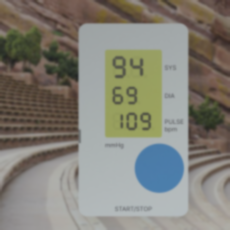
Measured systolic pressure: 94 mmHg
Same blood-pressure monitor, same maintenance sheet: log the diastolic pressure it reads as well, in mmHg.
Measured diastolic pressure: 69 mmHg
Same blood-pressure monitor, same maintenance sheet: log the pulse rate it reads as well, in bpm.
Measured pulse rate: 109 bpm
